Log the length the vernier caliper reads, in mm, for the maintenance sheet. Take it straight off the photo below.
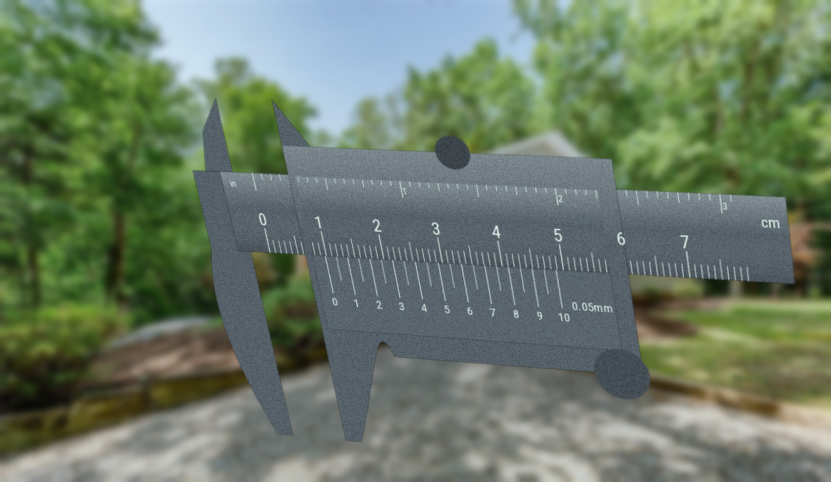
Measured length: 9.8 mm
